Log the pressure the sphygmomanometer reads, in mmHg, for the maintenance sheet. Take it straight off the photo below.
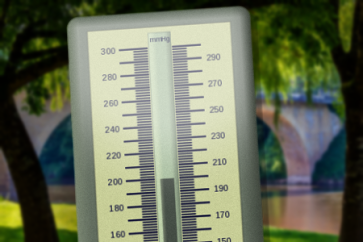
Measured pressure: 200 mmHg
